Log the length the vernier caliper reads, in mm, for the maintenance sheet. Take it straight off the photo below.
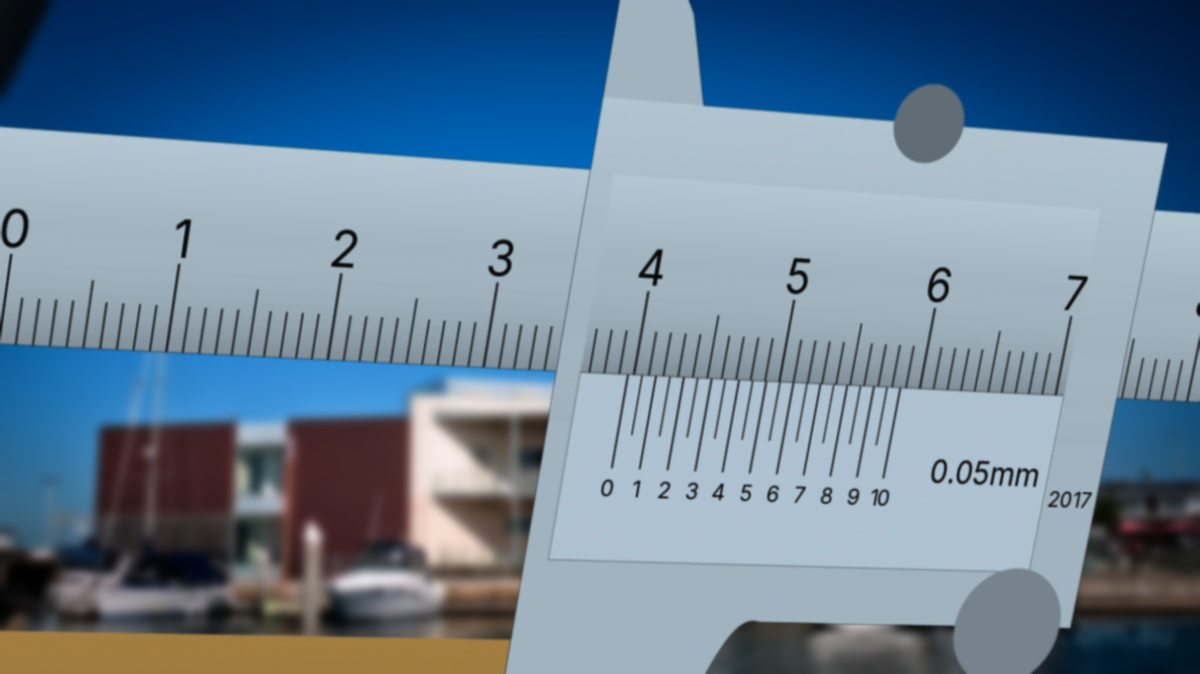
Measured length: 39.6 mm
